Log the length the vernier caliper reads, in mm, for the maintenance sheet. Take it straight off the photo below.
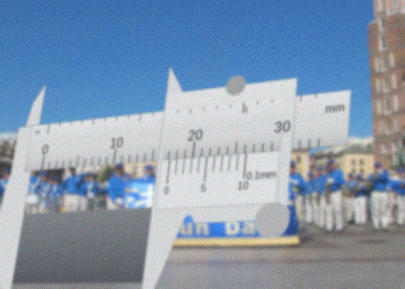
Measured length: 17.2 mm
